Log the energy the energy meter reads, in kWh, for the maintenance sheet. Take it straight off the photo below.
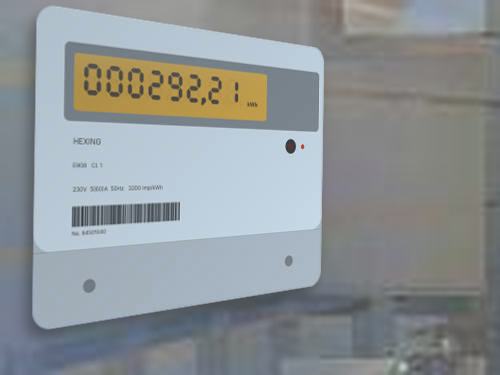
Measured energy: 292.21 kWh
